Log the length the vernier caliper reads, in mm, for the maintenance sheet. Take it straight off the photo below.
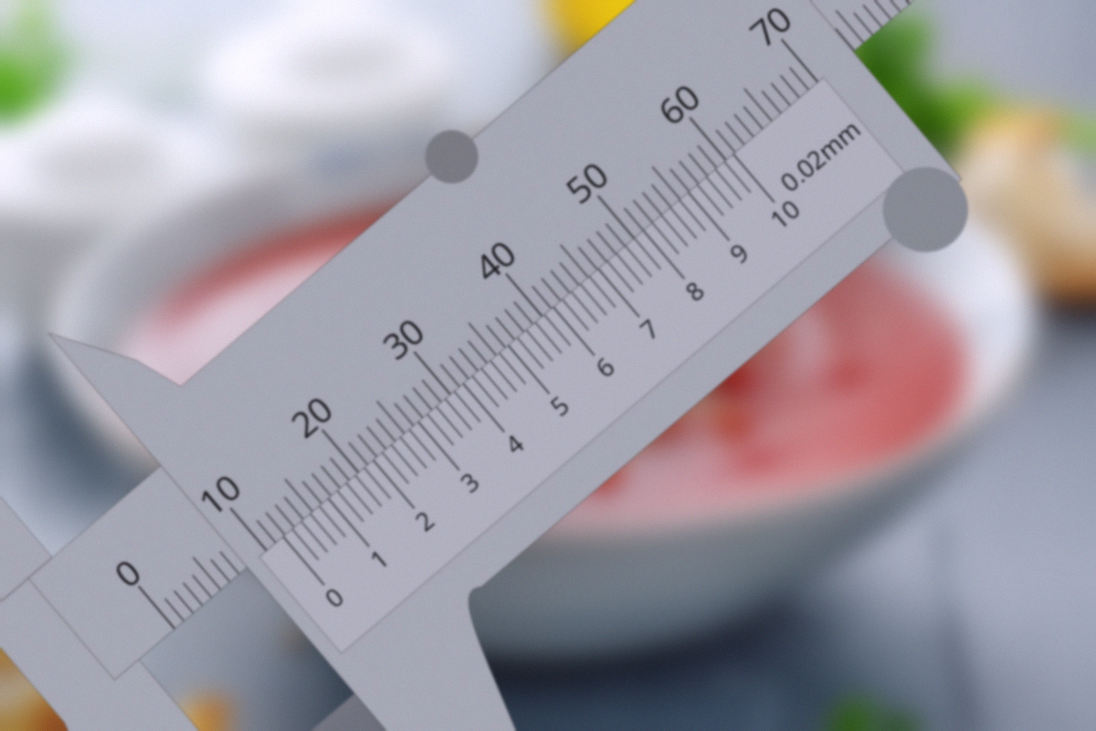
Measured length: 11.8 mm
